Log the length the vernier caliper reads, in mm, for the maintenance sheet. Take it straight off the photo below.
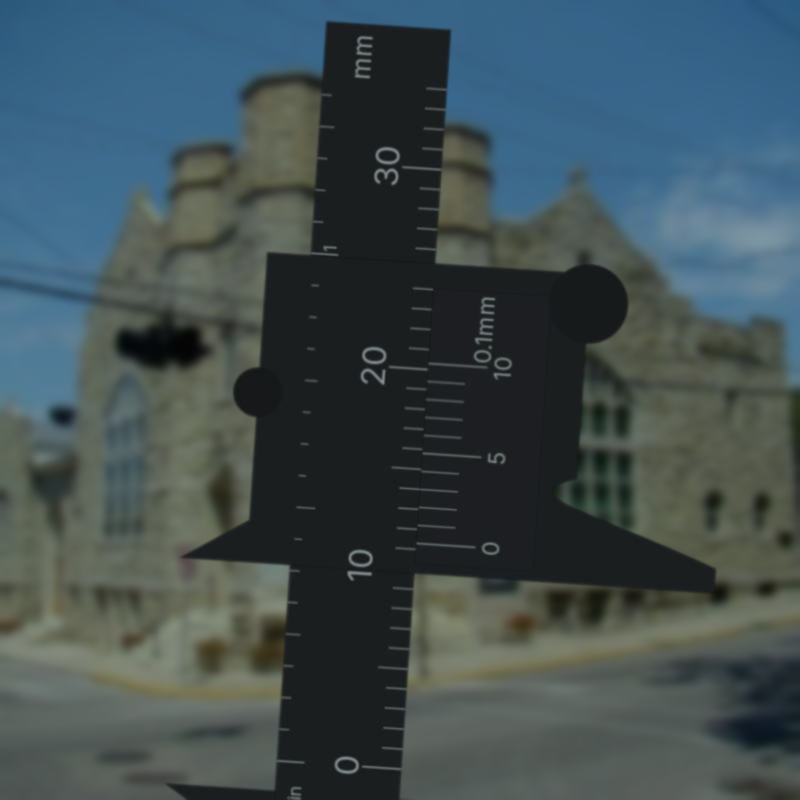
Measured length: 11.3 mm
